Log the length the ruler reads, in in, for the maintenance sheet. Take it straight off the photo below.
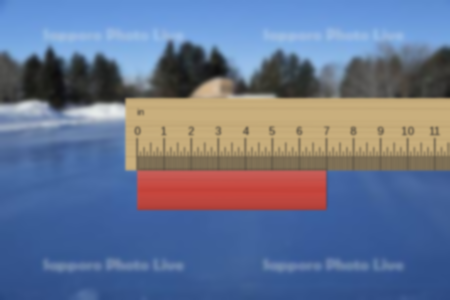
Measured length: 7 in
